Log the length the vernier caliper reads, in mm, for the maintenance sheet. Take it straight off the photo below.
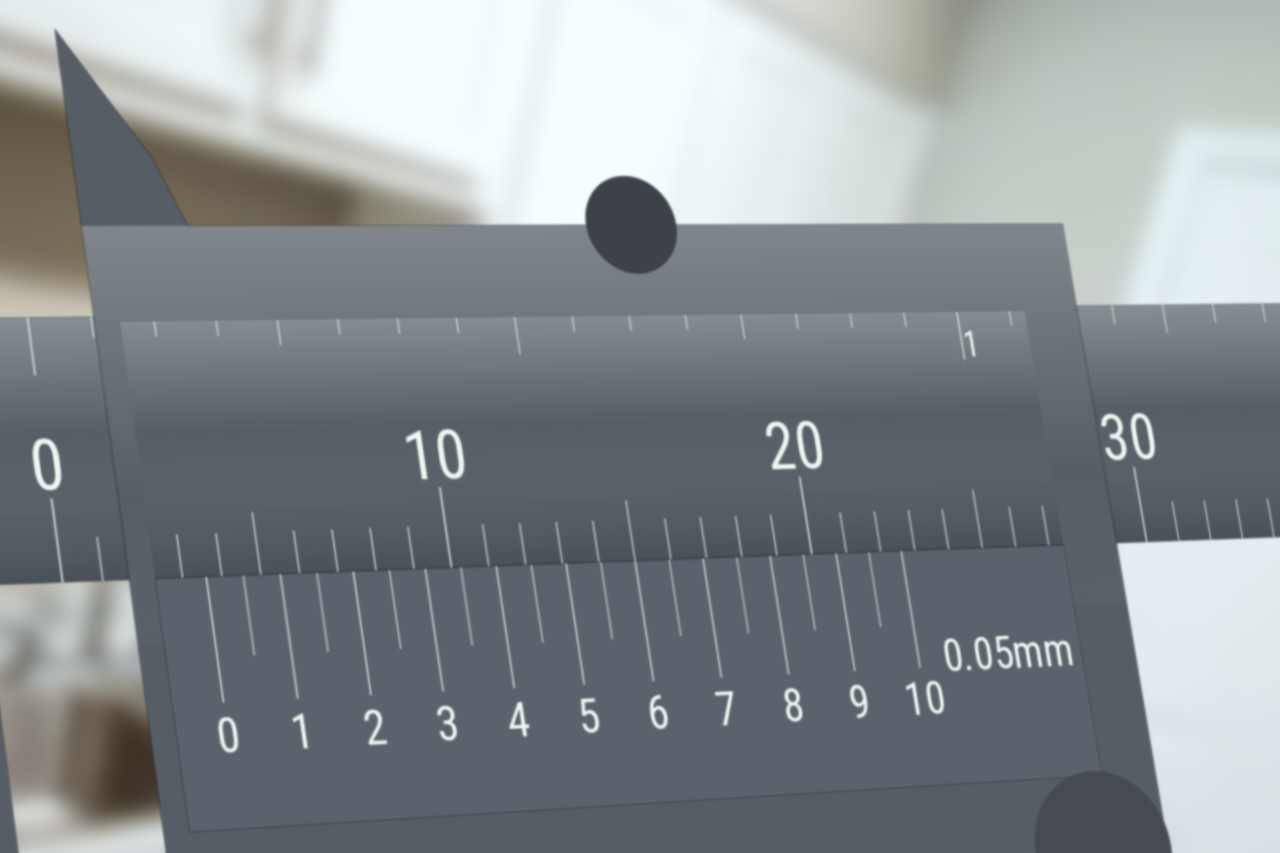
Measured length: 3.60 mm
